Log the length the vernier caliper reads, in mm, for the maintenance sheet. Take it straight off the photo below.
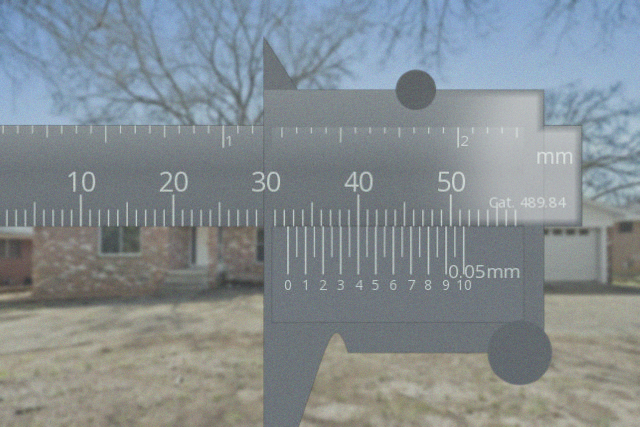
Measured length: 32.4 mm
